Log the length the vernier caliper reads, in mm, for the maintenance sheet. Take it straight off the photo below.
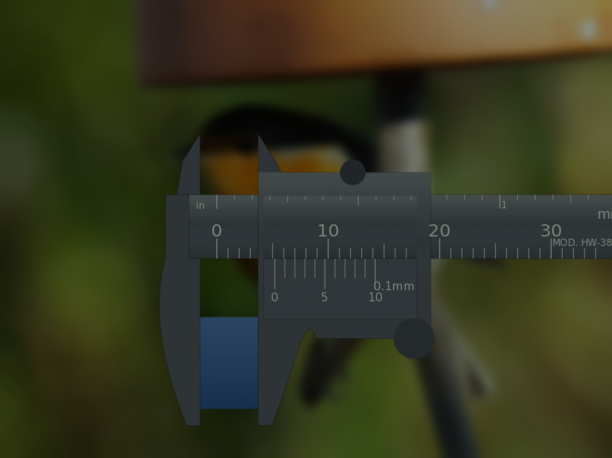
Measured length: 5.2 mm
